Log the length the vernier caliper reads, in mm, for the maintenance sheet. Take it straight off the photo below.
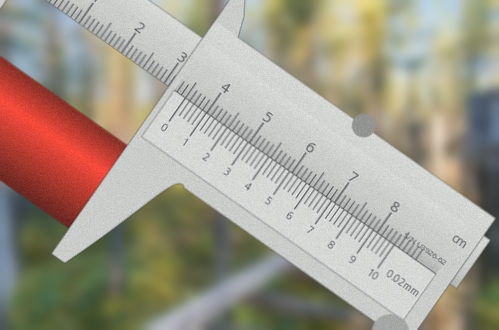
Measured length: 35.0 mm
